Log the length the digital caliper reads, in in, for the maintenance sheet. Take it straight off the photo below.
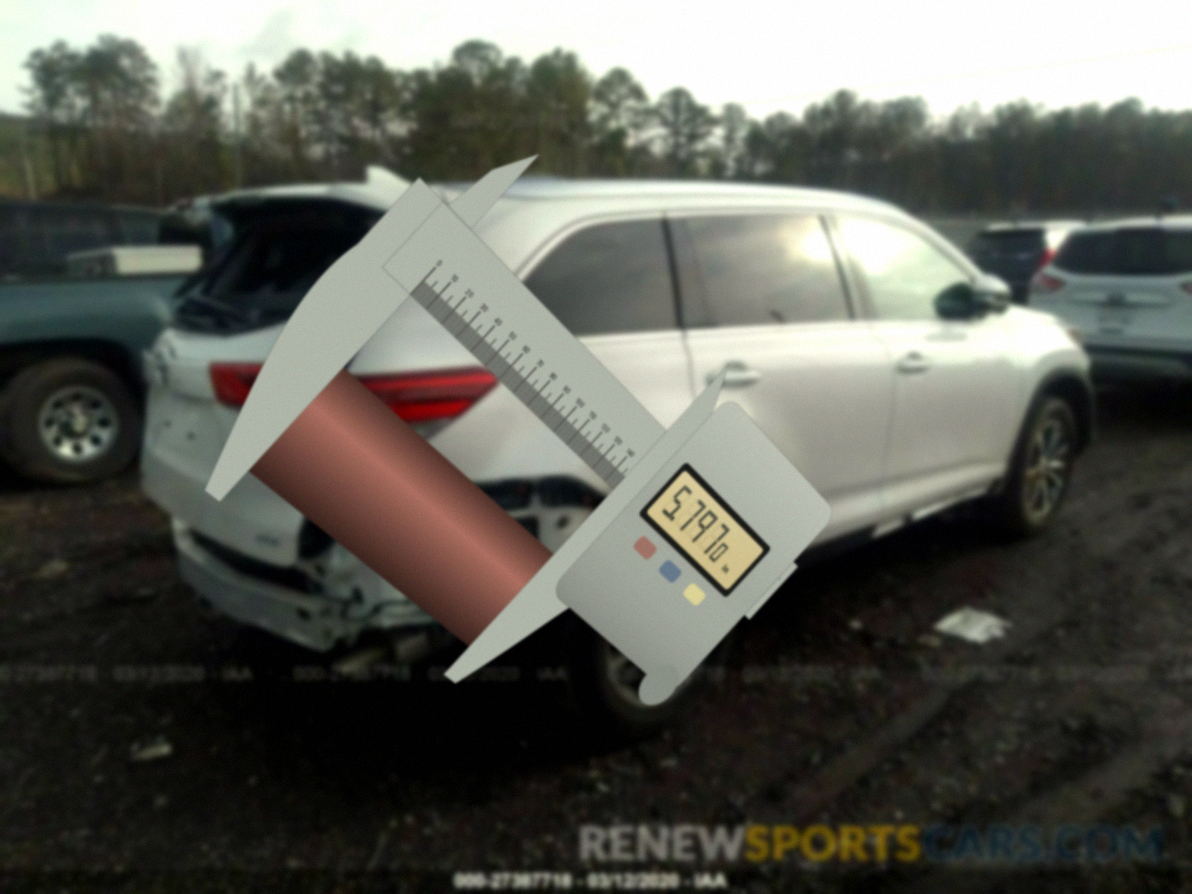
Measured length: 5.7970 in
